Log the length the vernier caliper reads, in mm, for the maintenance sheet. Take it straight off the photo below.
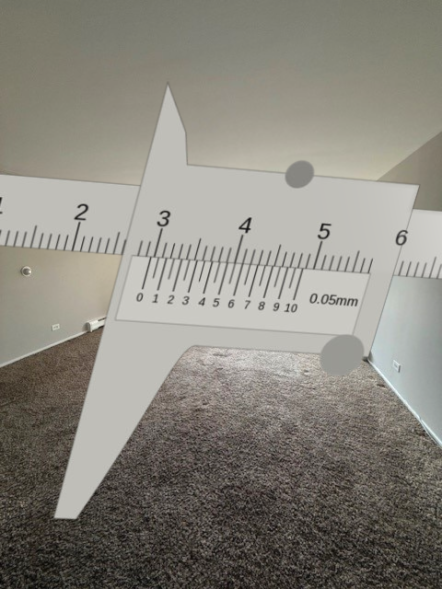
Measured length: 29.6 mm
